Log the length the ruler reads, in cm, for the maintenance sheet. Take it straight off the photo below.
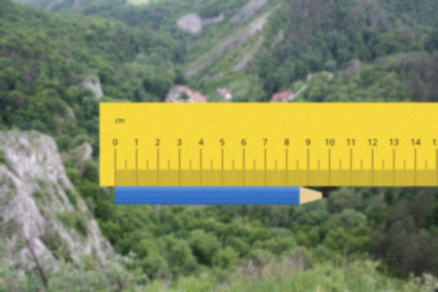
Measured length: 10 cm
